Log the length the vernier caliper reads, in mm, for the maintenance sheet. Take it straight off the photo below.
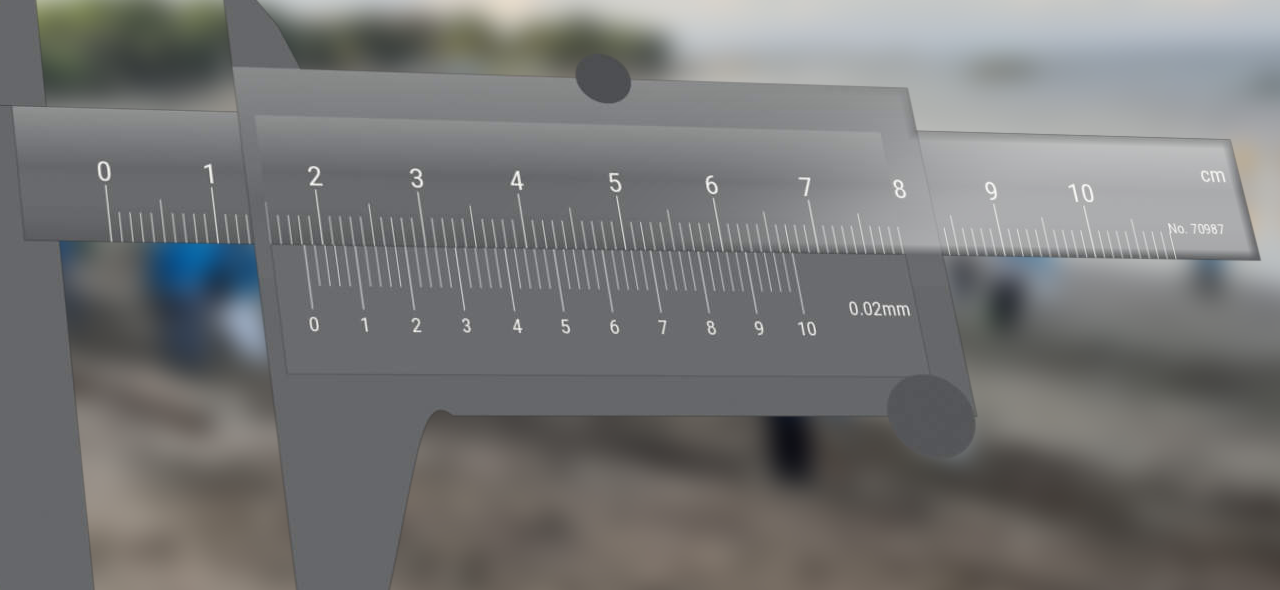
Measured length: 18.2 mm
